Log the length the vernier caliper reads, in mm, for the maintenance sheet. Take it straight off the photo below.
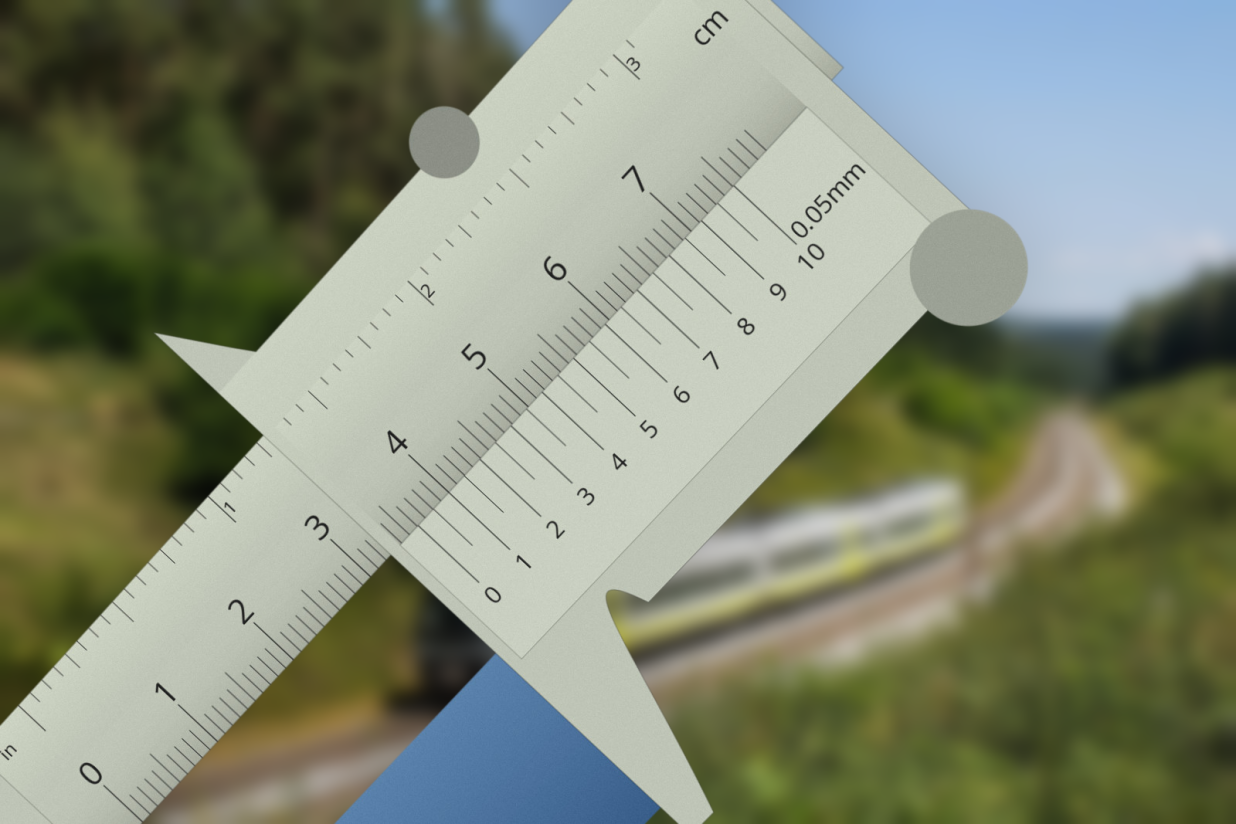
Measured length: 36.1 mm
